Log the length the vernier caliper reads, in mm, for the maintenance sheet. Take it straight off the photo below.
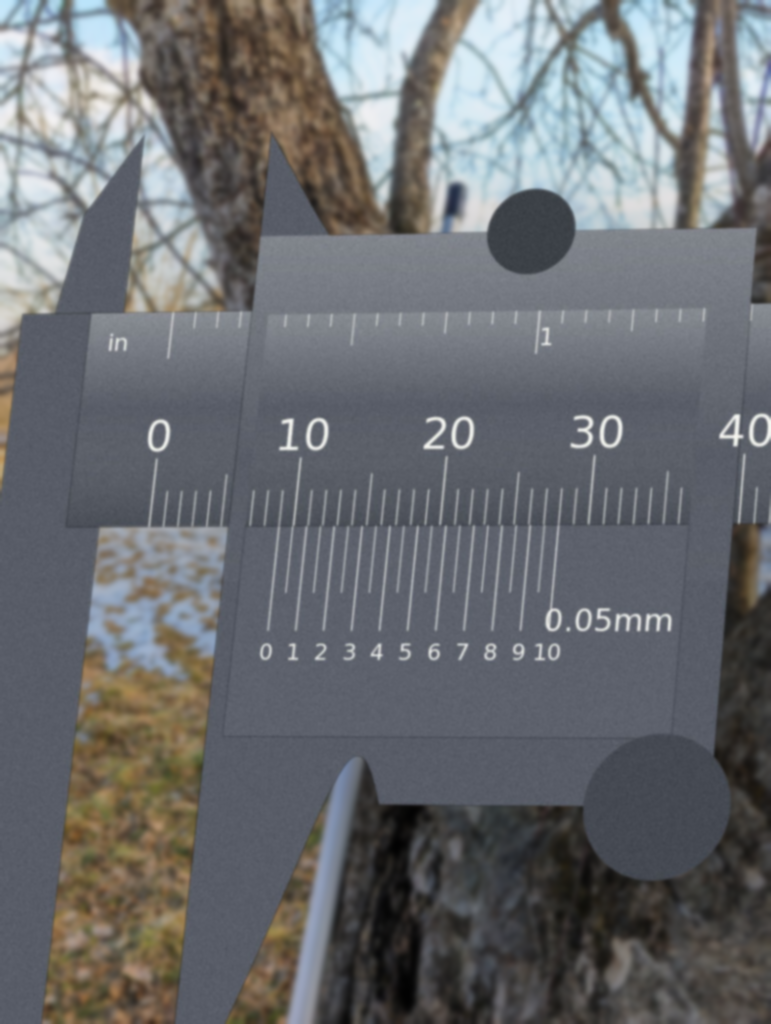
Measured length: 9.0 mm
